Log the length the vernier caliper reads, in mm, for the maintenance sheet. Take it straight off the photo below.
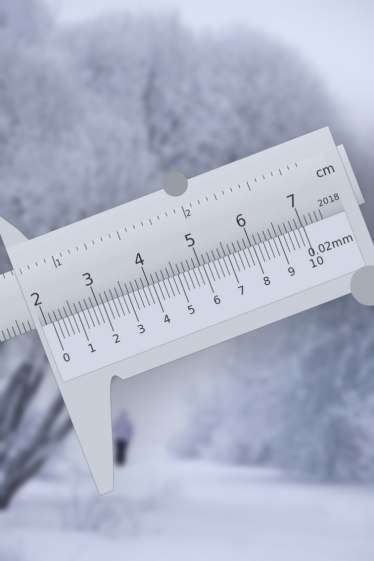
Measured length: 21.2 mm
